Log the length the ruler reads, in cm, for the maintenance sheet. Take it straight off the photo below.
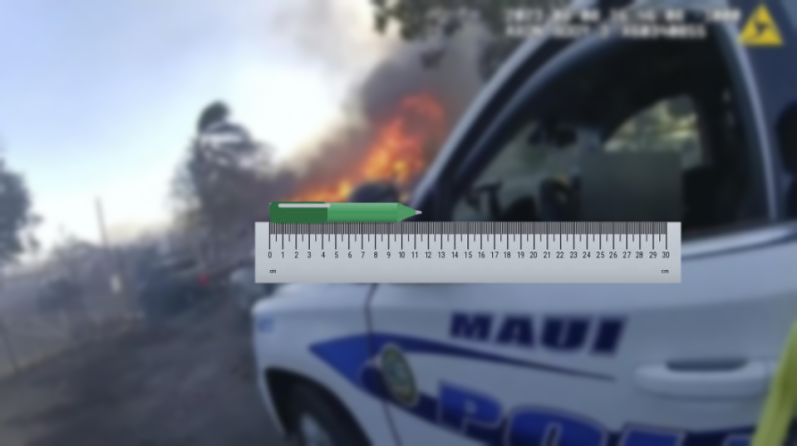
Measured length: 11.5 cm
